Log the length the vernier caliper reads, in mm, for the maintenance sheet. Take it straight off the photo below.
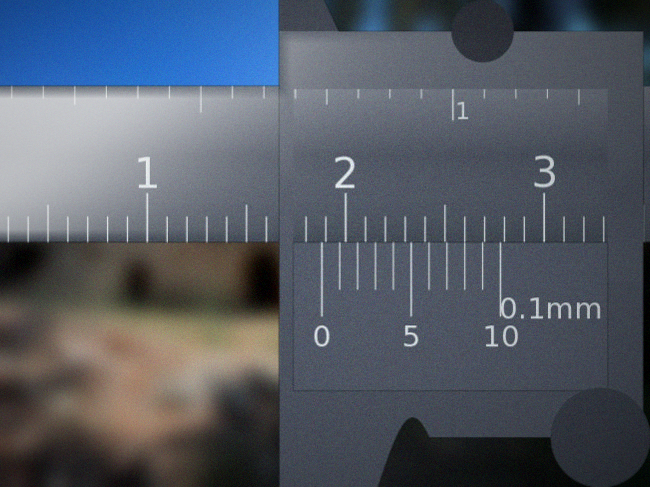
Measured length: 18.8 mm
